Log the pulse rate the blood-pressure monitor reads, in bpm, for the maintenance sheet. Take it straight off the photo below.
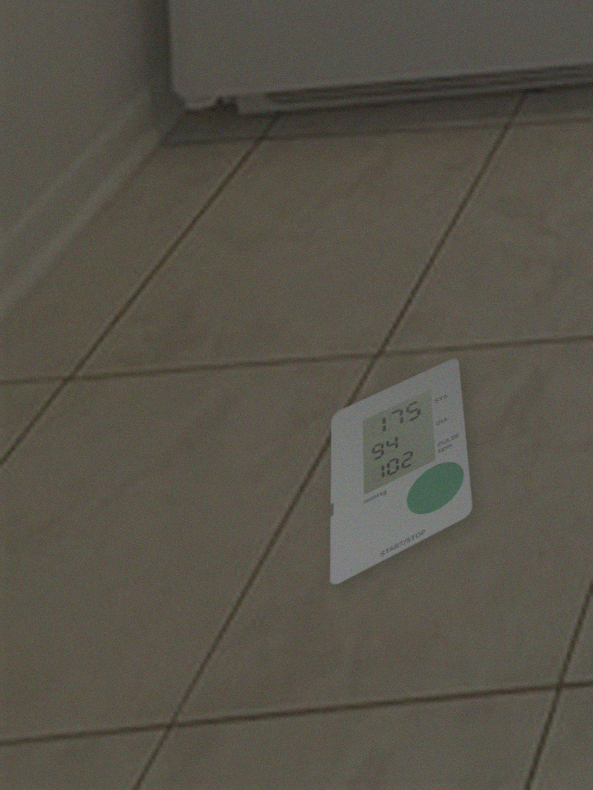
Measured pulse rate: 102 bpm
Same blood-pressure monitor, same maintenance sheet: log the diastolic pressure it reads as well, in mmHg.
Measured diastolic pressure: 94 mmHg
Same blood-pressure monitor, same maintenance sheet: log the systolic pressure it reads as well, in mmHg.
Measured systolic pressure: 175 mmHg
